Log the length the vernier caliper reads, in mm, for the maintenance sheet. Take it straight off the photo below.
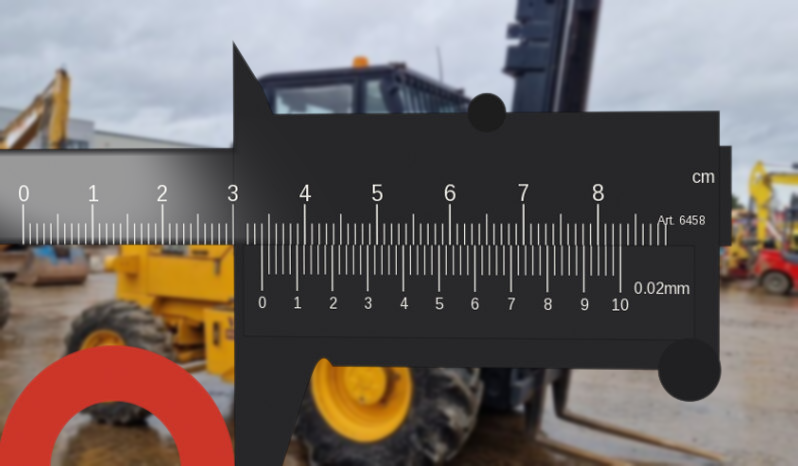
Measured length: 34.0 mm
